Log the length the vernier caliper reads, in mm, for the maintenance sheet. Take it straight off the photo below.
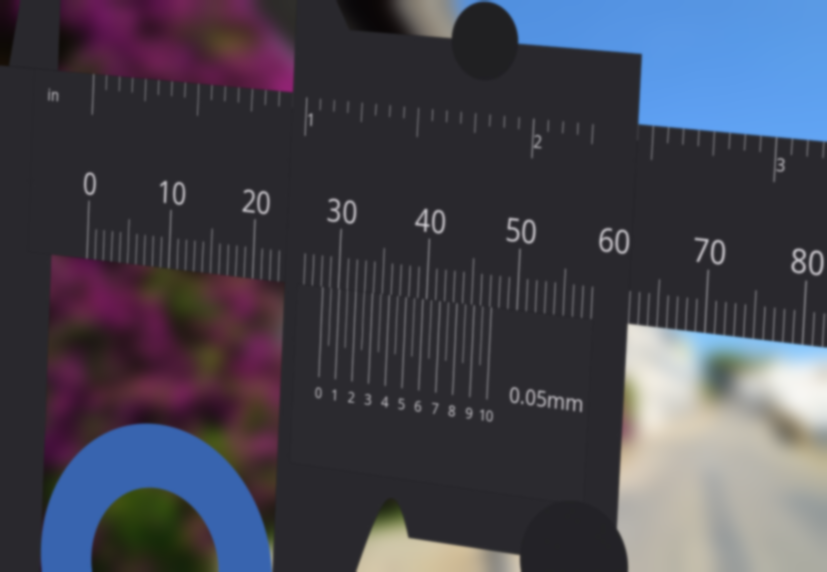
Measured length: 28.2 mm
